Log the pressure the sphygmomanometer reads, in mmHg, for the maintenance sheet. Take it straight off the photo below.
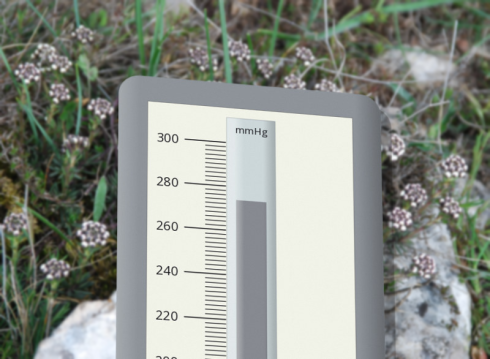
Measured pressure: 274 mmHg
